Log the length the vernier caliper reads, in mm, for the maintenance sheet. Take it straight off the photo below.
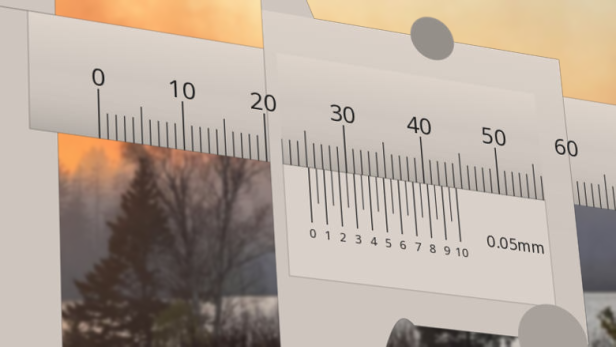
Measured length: 25.2 mm
